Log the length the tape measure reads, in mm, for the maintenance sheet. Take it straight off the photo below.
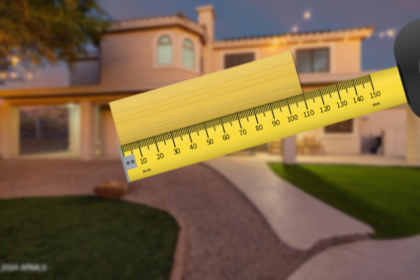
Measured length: 110 mm
